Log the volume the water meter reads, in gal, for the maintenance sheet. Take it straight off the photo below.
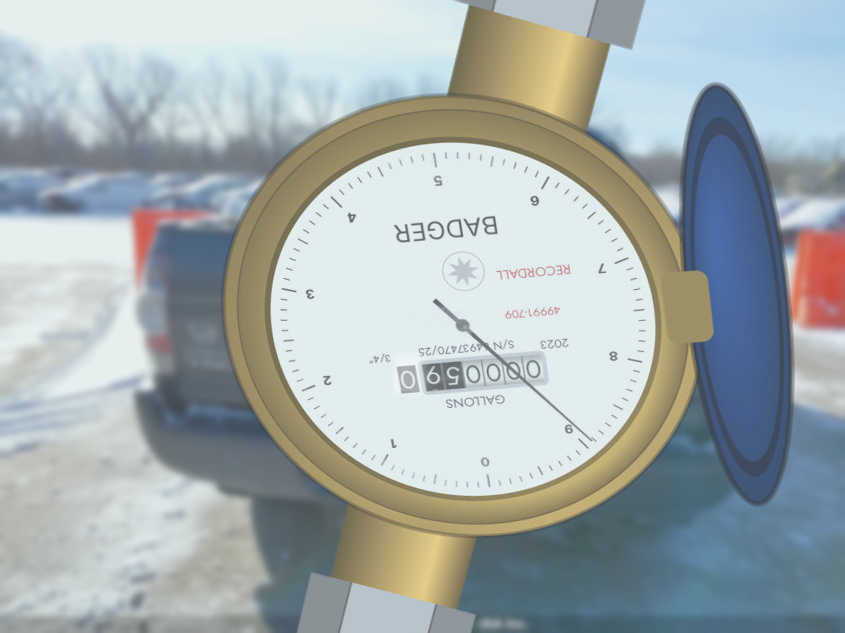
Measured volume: 588.9 gal
